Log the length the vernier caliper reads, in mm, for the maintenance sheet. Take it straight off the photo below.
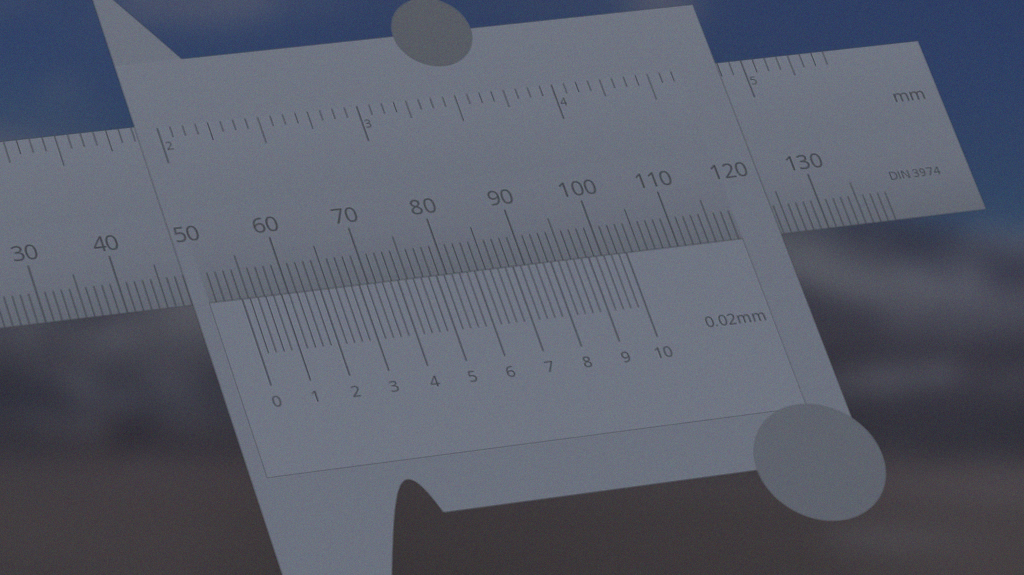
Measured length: 54.2 mm
